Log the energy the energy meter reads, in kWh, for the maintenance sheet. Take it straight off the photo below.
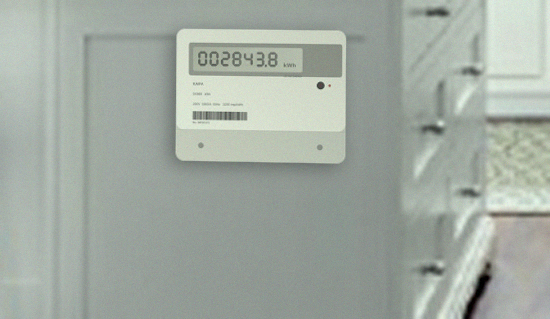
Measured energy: 2843.8 kWh
